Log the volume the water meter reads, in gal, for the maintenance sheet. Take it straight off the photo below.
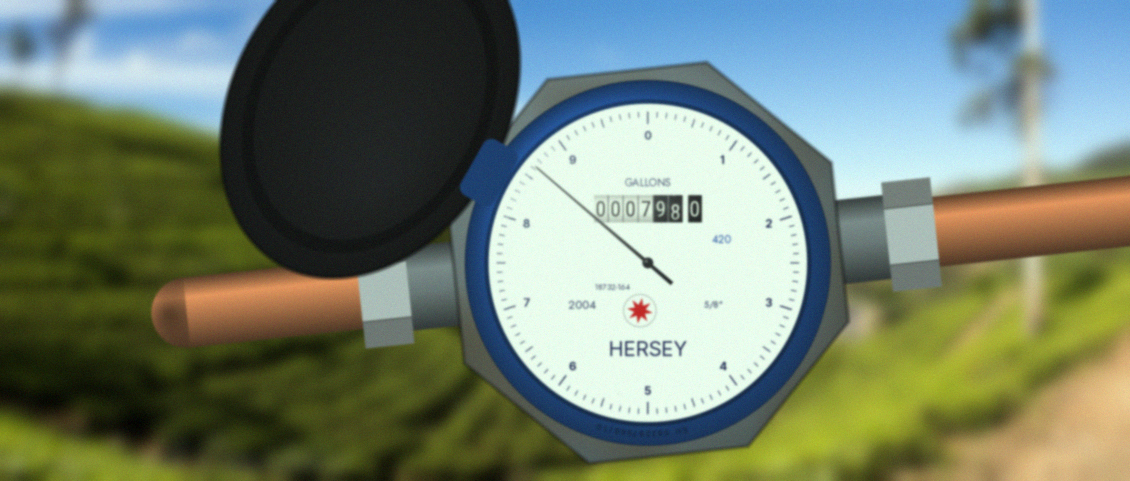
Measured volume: 7978.6 gal
